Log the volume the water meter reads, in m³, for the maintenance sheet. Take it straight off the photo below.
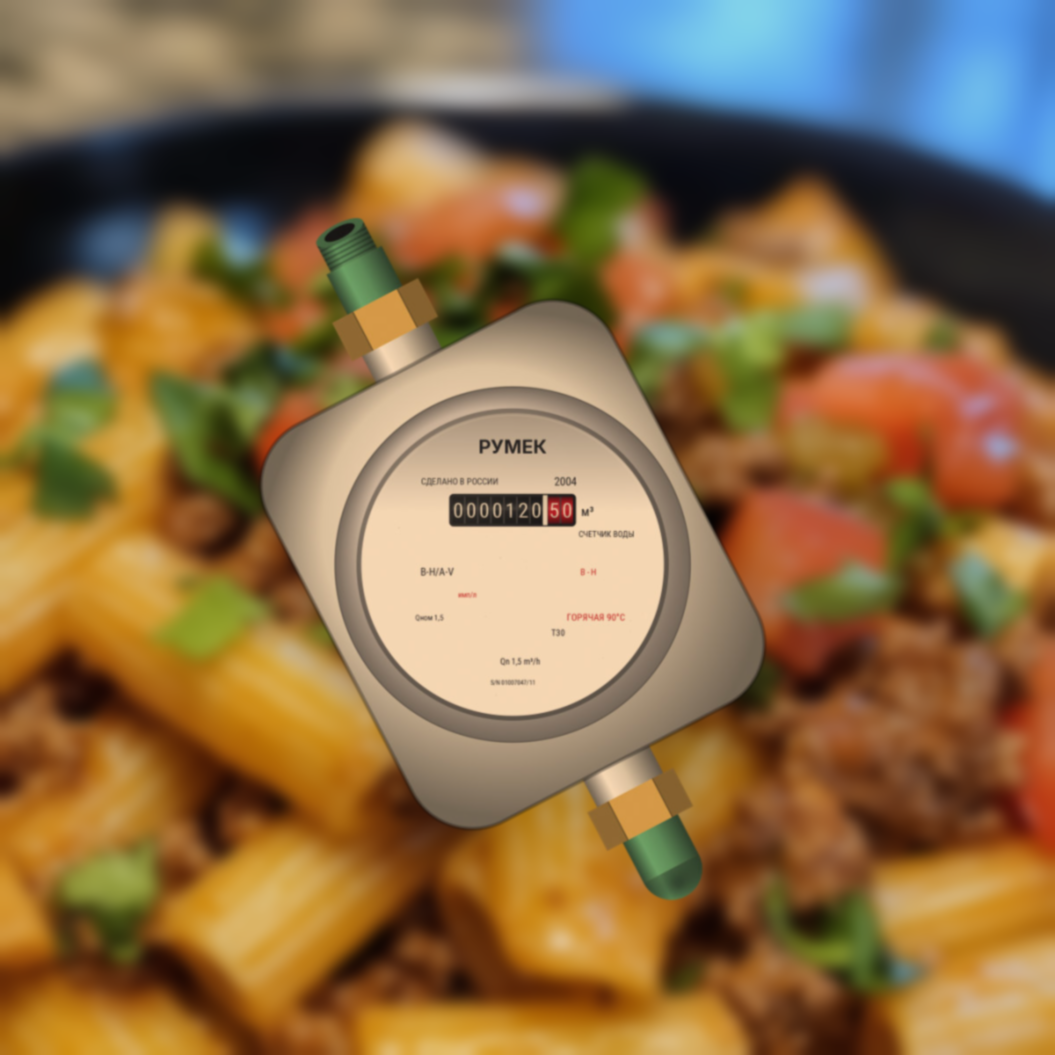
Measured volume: 120.50 m³
